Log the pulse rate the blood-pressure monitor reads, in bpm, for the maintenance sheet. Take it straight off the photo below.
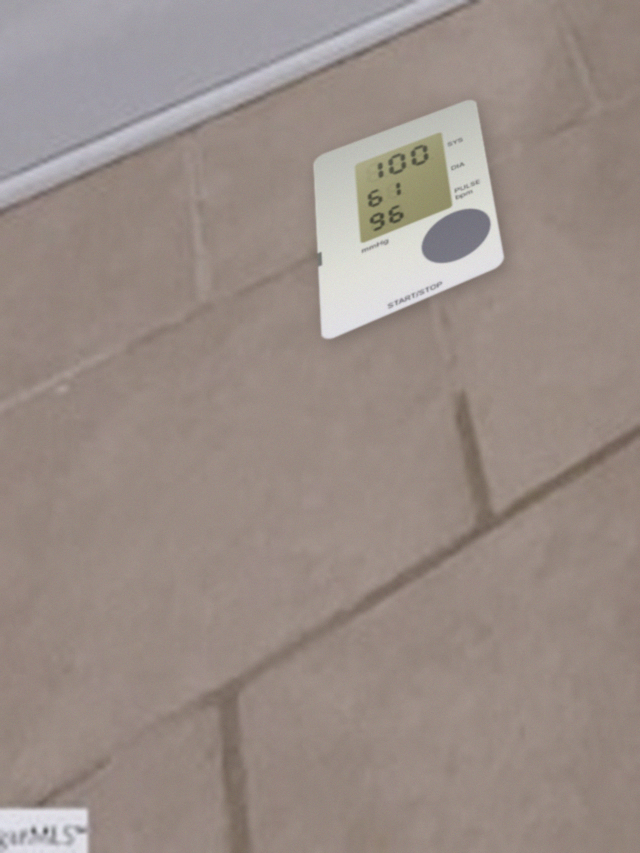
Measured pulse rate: 96 bpm
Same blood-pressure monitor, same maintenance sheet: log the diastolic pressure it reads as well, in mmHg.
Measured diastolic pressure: 61 mmHg
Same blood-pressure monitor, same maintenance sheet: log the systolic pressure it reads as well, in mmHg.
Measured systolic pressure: 100 mmHg
